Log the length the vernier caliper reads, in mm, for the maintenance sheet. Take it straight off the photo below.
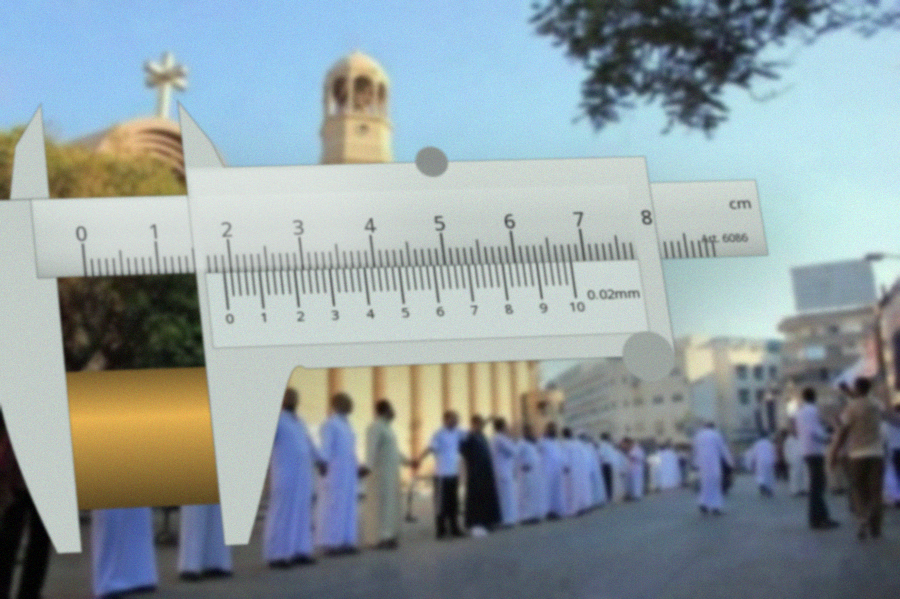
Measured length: 19.0 mm
